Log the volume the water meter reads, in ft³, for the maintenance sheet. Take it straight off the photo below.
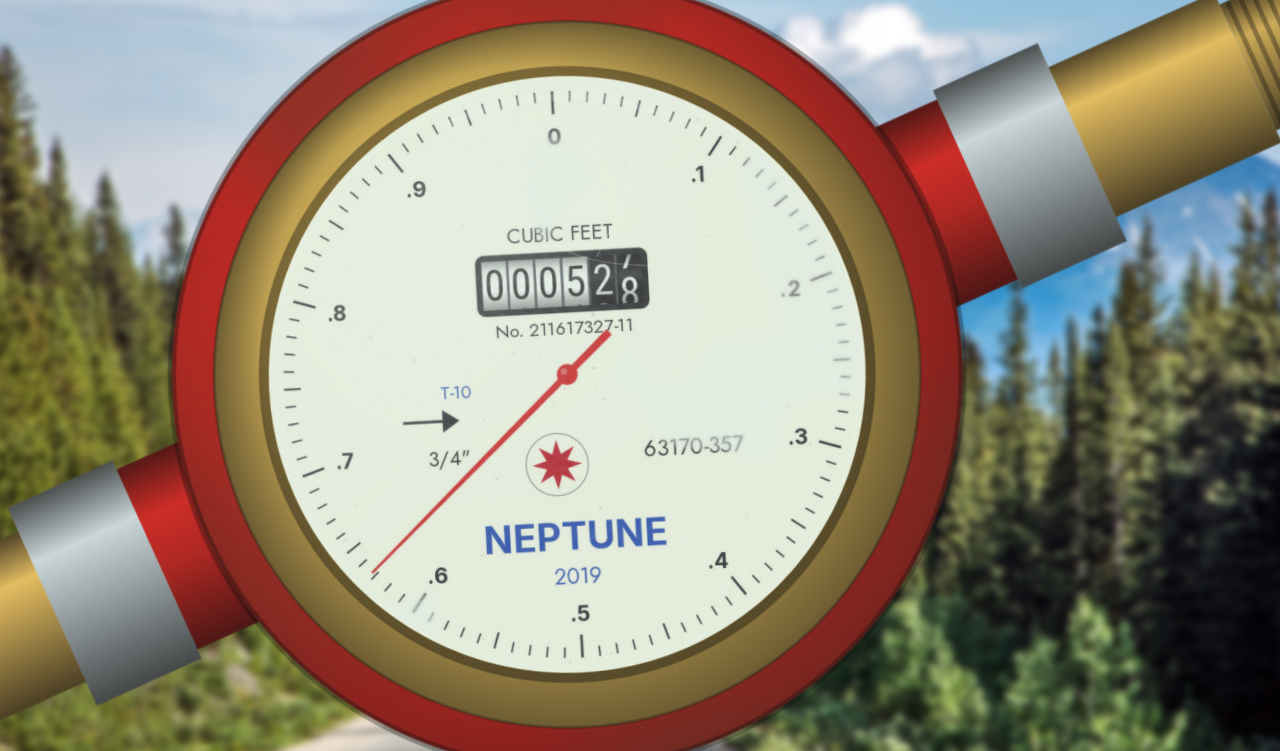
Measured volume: 527.63 ft³
